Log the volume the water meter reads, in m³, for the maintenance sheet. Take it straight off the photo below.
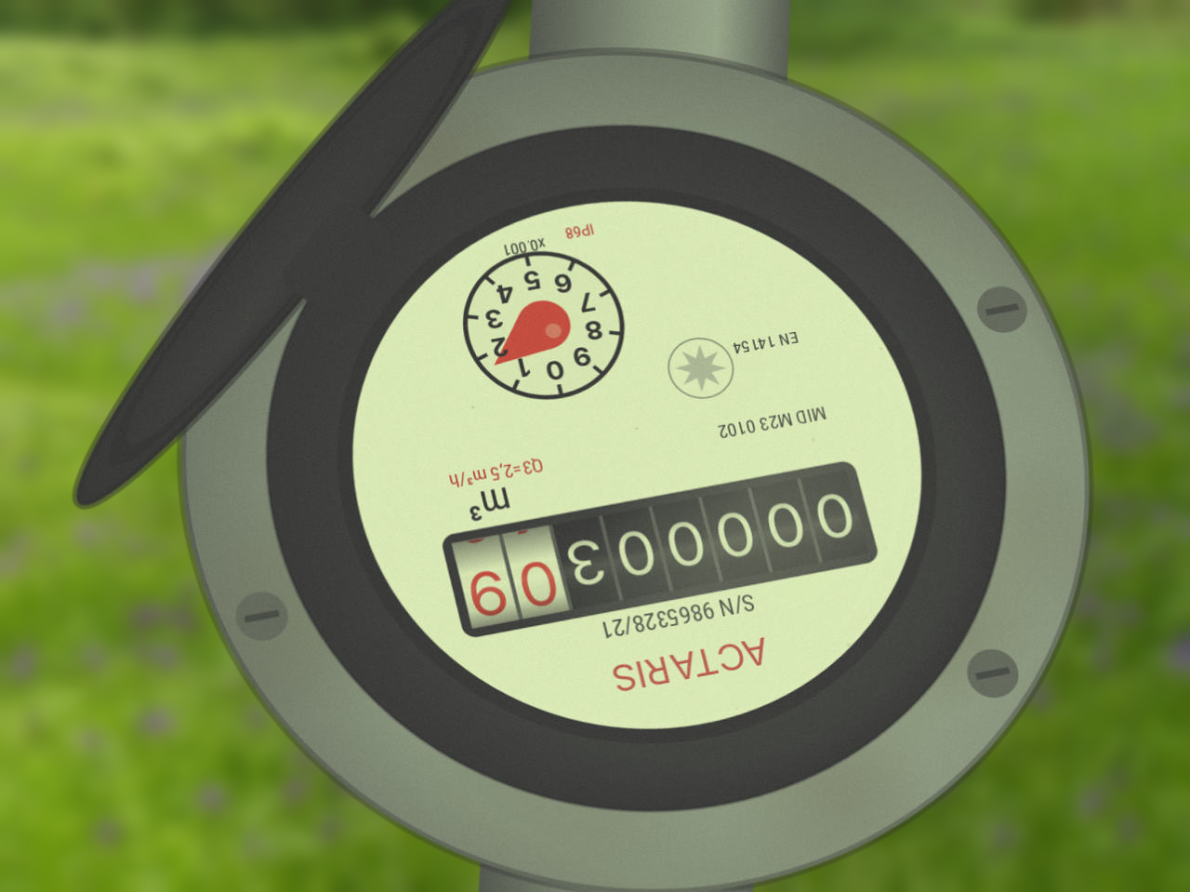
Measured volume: 3.091 m³
